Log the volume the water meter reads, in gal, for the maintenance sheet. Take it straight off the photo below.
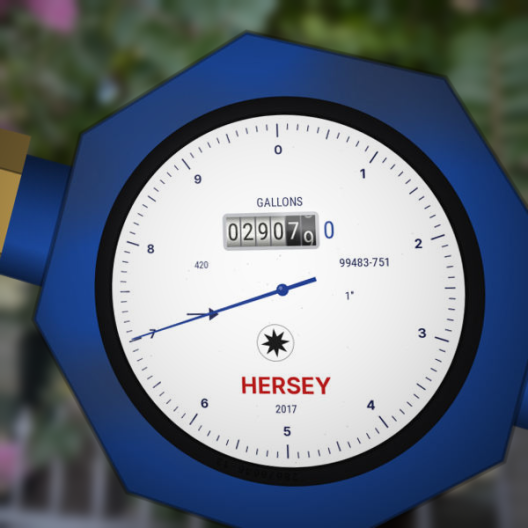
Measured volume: 290787.0 gal
